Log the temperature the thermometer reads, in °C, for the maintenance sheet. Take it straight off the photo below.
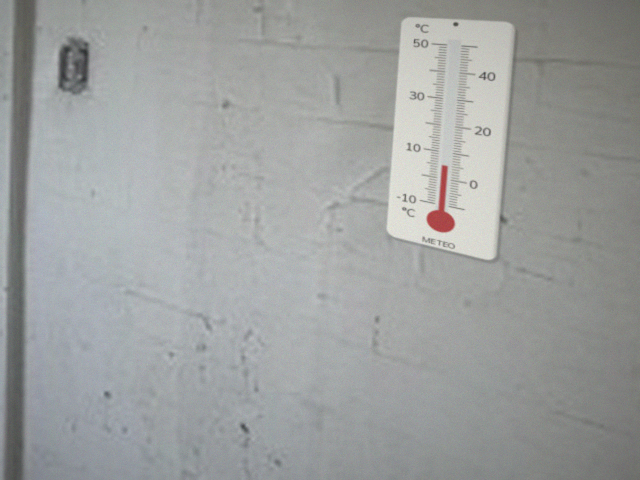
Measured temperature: 5 °C
